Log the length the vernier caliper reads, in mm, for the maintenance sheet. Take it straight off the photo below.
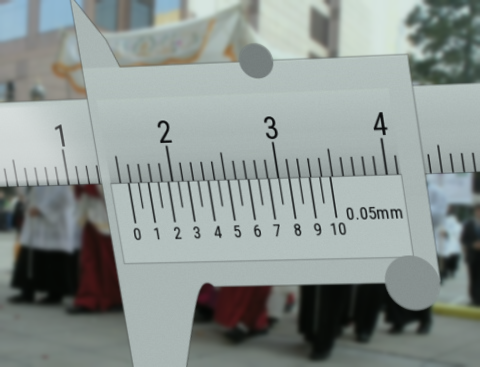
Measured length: 15.8 mm
